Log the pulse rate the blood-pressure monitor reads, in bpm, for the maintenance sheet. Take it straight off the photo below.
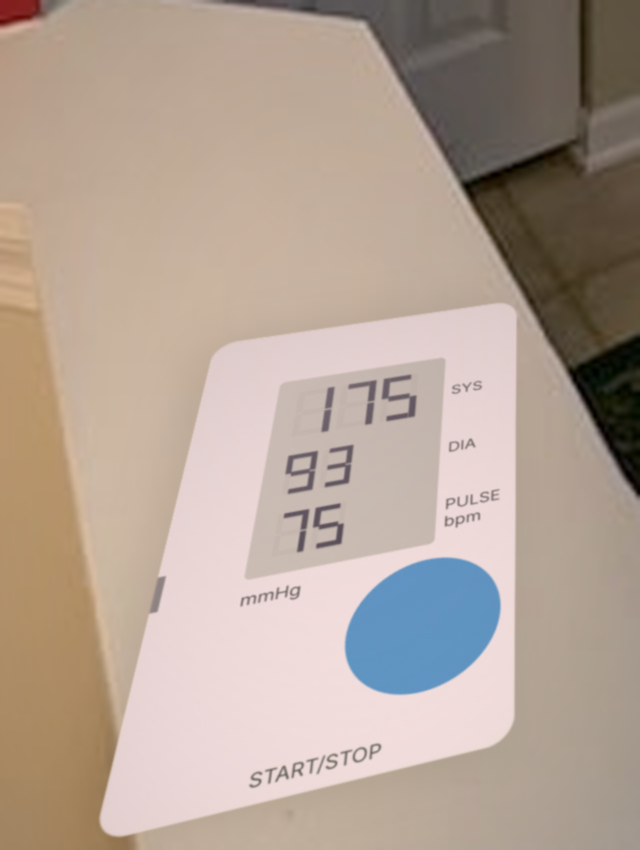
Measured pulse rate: 75 bpm
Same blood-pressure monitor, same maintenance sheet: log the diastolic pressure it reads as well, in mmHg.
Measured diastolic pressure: 93 mmHg
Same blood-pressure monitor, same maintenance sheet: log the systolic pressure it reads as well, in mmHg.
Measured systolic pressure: 175 mmHg
